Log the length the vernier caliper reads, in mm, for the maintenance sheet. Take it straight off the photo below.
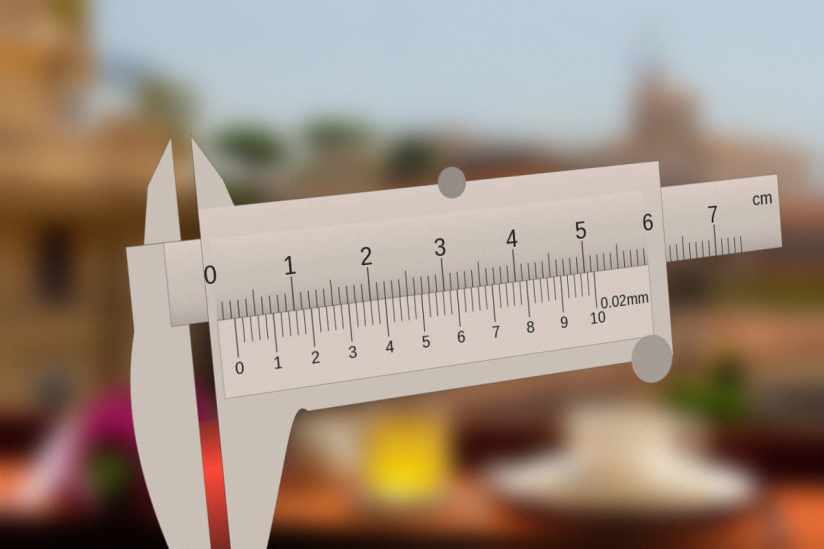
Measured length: 2.4 mm
